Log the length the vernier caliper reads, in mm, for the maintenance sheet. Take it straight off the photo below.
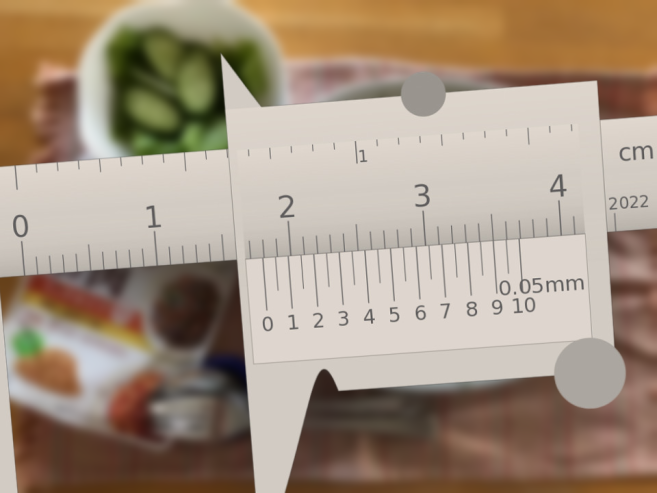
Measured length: 17.9 mm
